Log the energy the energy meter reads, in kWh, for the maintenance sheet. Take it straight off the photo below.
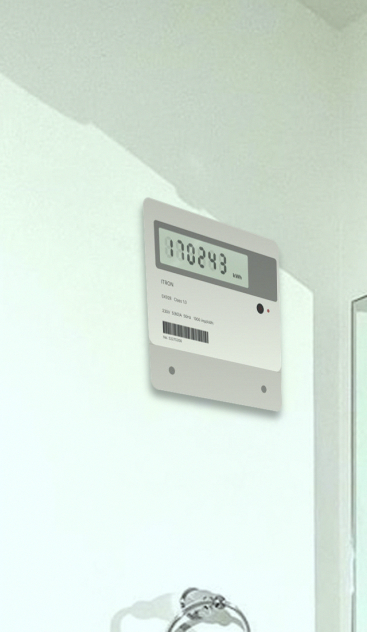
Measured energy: 170243 kWh
